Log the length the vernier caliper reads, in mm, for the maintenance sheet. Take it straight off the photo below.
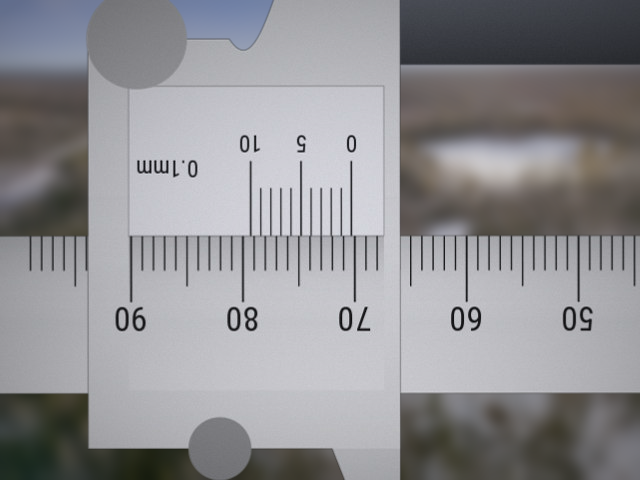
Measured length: 70.3 mm
